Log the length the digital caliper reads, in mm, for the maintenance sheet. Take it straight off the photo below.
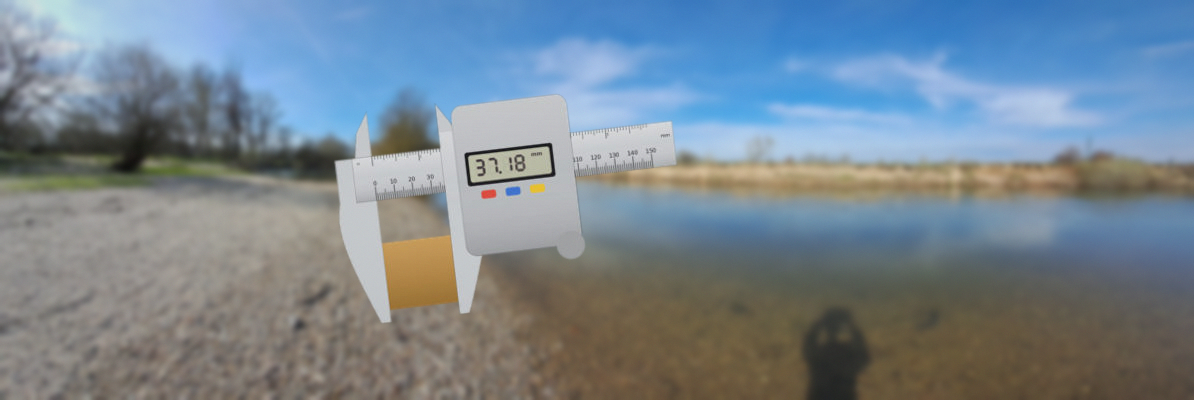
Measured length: 37.18 mm
